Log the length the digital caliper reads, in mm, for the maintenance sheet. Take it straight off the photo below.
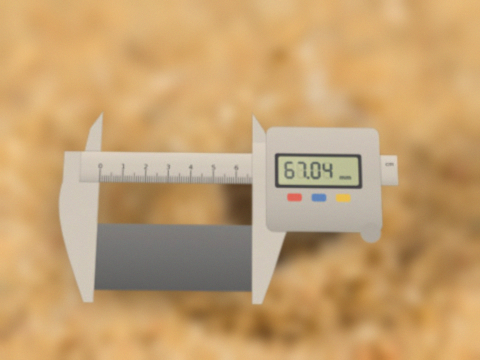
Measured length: 67.04 mm
